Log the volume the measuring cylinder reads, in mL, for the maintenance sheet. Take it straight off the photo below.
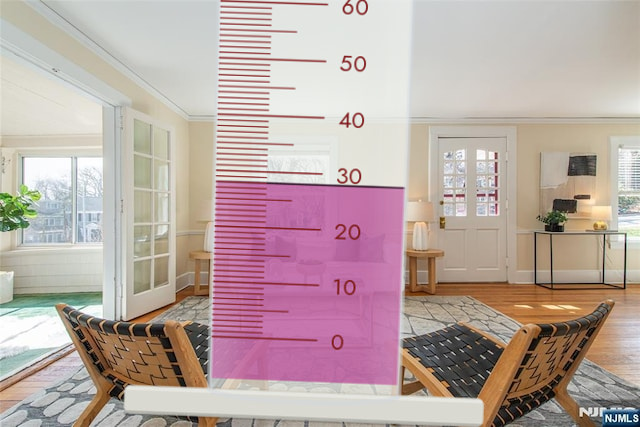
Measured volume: 28 mL
